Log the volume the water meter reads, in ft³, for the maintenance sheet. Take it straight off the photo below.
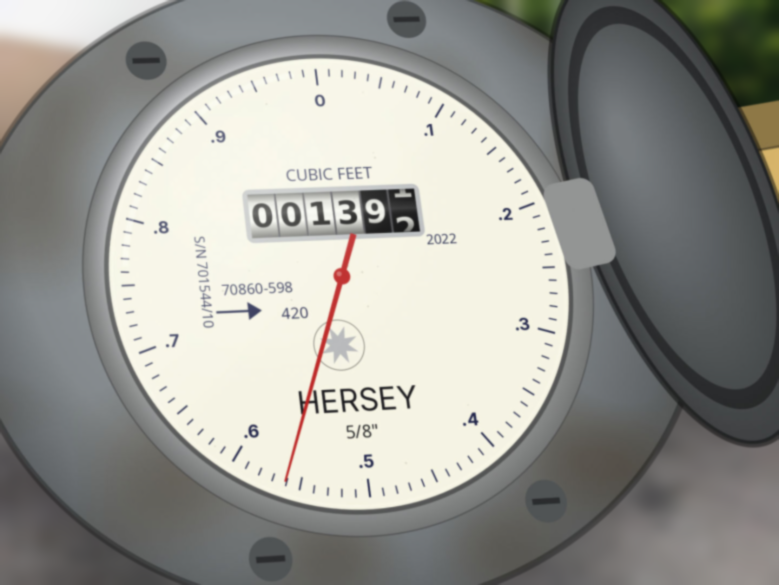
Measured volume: 1391.56 ft³
